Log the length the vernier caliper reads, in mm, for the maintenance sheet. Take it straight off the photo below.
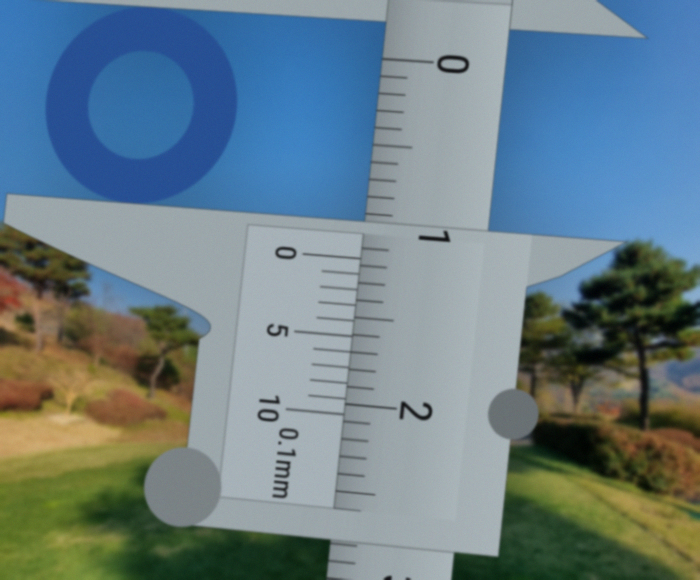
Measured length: 11.6 mm
